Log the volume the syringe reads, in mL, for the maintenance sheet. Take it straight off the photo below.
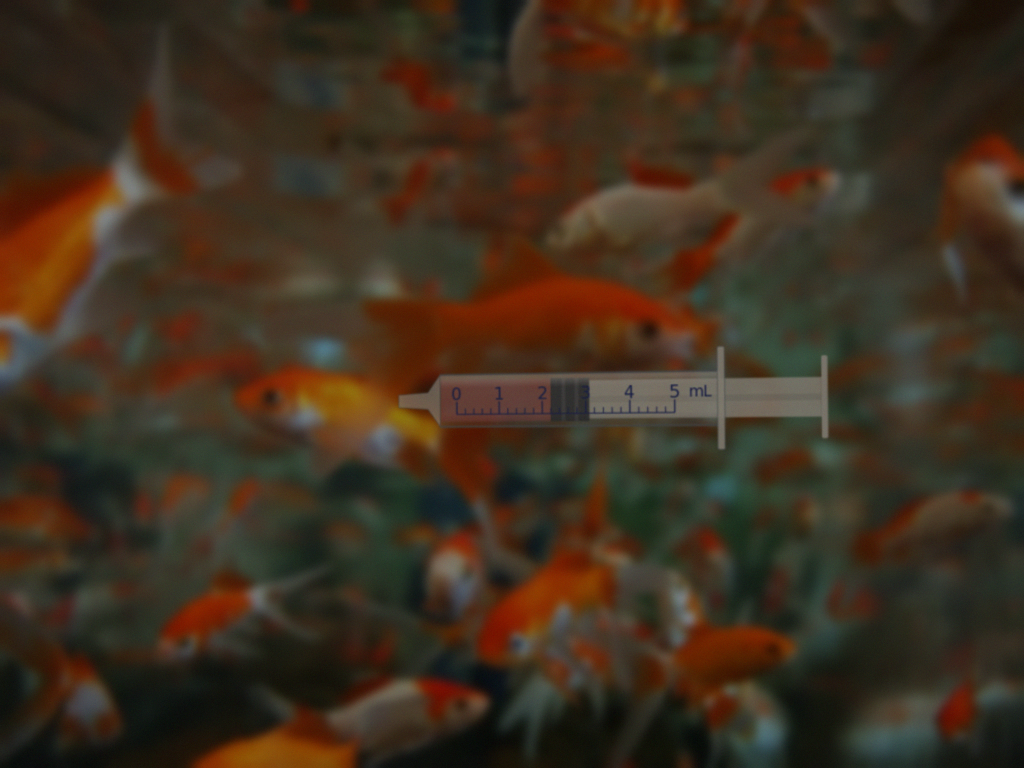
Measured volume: 2.2 mL
